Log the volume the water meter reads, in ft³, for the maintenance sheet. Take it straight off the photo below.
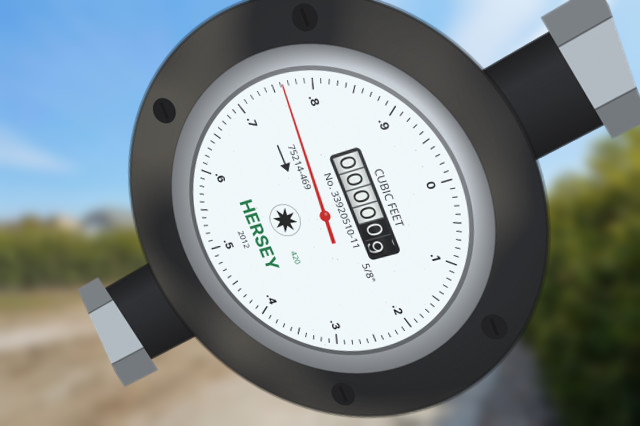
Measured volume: 8.76 ft³
